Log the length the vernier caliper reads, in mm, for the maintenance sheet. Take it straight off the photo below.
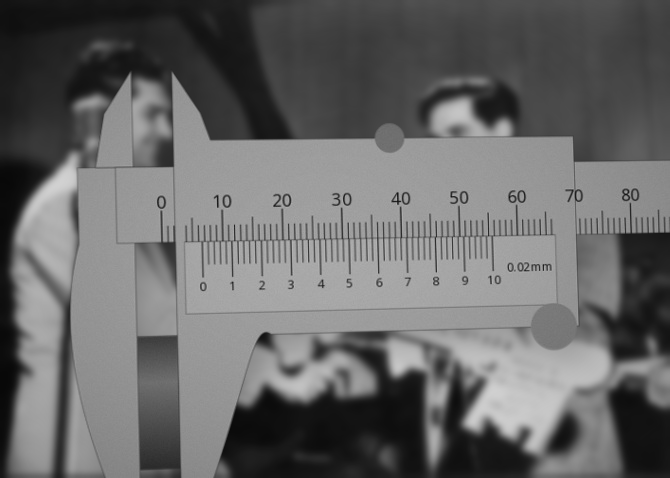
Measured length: 6.6 mm
